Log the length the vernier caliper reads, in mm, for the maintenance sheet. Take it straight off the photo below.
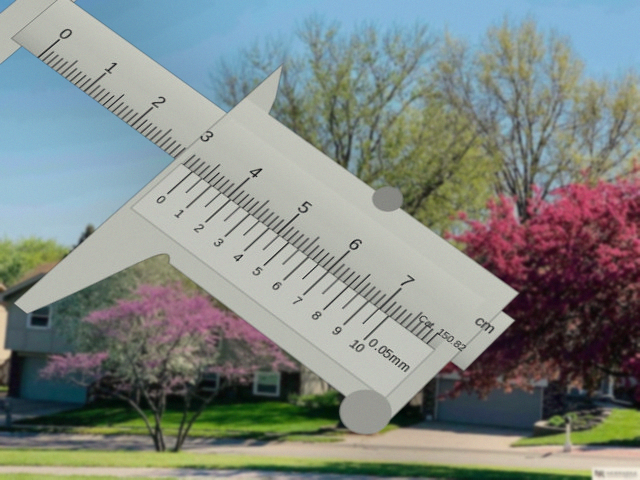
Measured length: 32.8 mm
